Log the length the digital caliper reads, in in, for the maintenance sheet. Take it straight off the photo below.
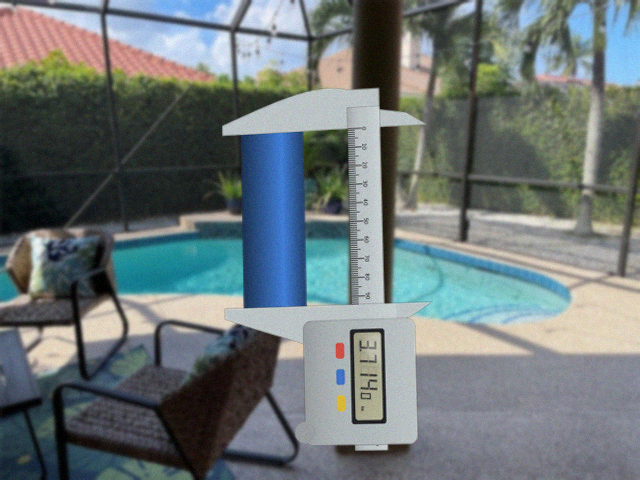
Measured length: 3.7140 in
